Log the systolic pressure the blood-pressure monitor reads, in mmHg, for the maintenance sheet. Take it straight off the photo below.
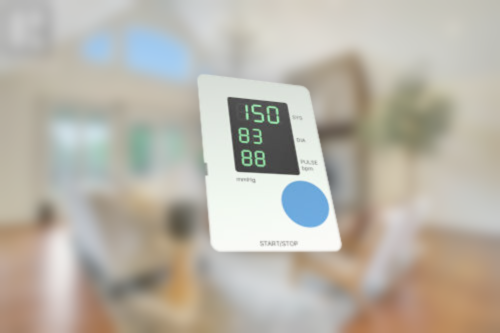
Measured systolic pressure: 150 mmHg
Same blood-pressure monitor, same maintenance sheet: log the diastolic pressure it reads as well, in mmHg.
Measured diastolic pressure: 83 mmHg
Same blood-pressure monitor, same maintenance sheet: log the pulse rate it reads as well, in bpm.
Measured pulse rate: 88 bpm
